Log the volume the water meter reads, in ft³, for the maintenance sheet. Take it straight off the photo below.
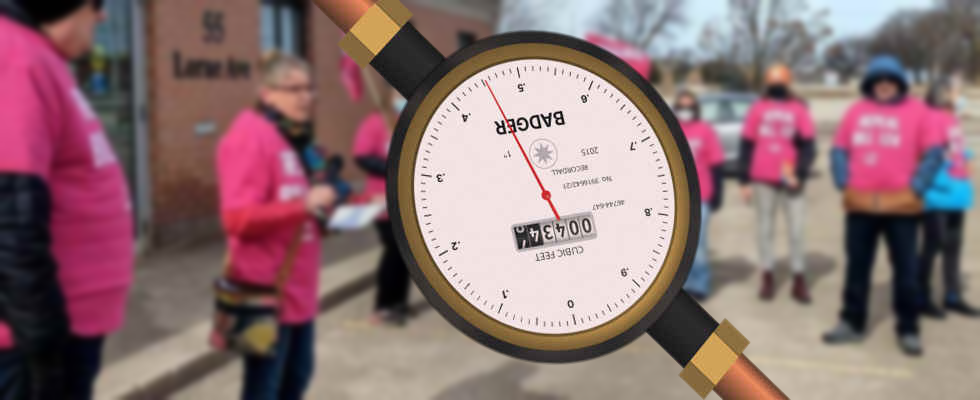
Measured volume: 4347.45 ft³
